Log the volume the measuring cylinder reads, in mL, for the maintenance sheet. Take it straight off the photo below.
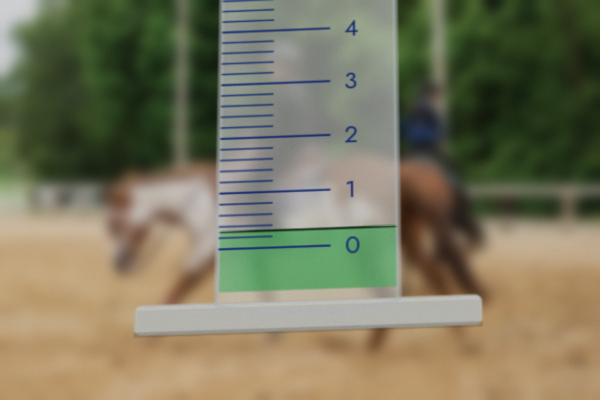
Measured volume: 0.3 mL
